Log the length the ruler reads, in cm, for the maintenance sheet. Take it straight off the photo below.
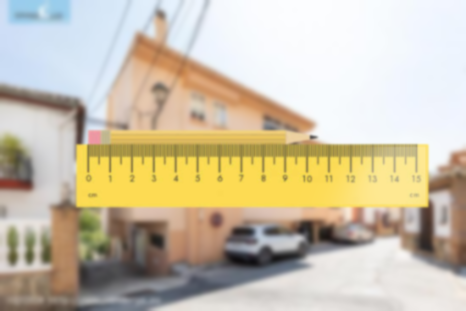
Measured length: 10.5 cm
